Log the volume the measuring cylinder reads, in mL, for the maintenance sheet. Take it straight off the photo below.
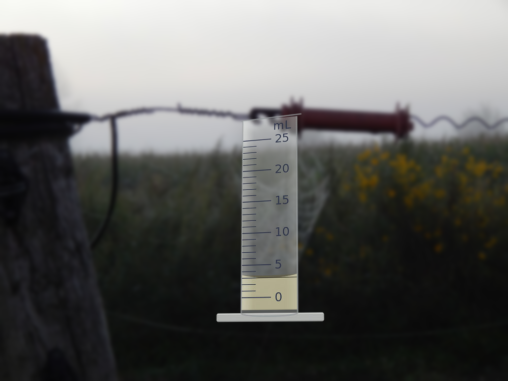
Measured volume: 3 mL
